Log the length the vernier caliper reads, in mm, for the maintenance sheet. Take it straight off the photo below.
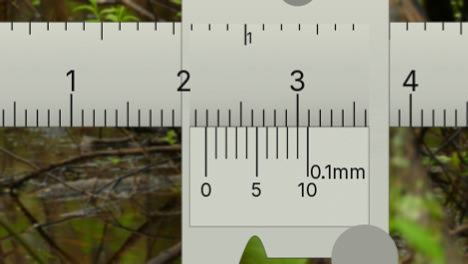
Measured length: 21.9 mm
